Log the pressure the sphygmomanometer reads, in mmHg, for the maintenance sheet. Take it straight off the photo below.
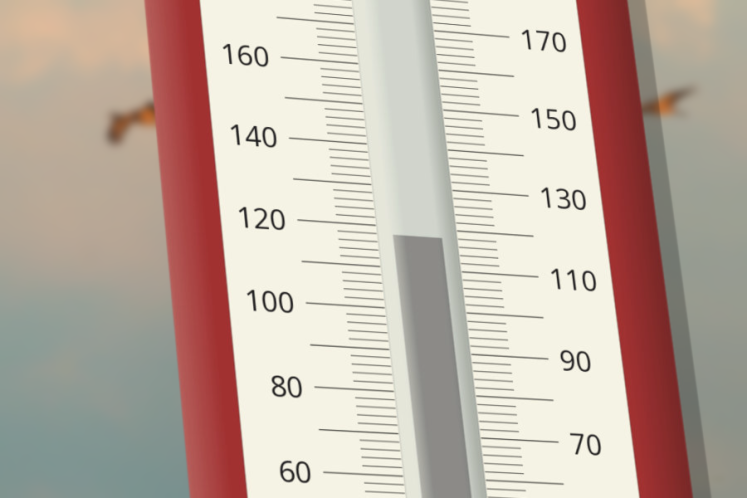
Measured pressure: 118 mmHg
